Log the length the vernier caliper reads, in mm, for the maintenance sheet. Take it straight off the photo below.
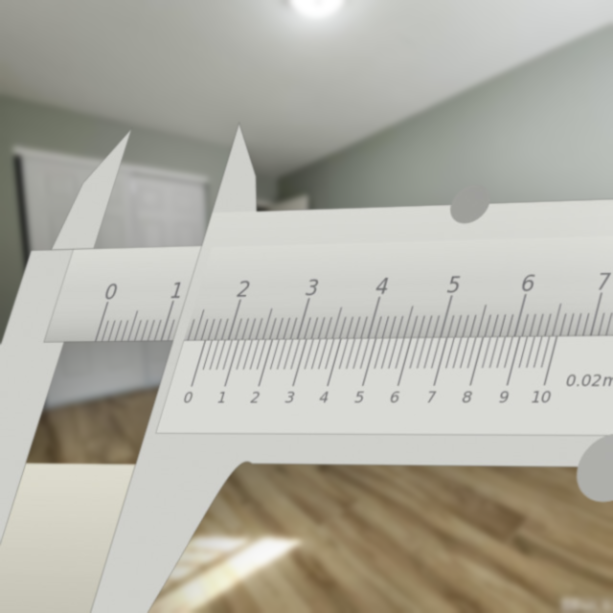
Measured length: 16.6 mm
